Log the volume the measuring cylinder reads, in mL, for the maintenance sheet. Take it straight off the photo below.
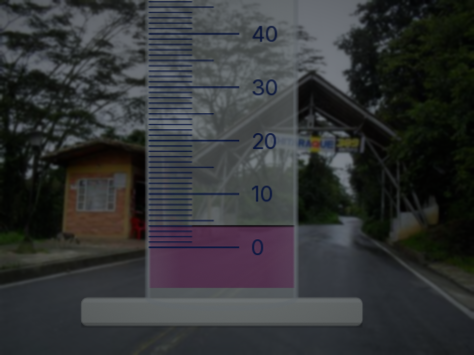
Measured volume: 4 mL
